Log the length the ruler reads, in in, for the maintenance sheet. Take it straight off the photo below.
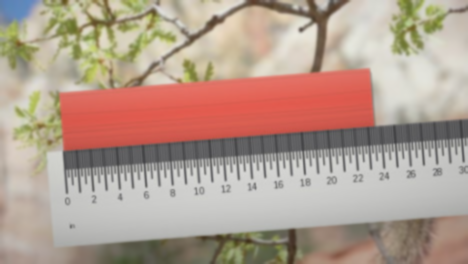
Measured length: 23.5 in
